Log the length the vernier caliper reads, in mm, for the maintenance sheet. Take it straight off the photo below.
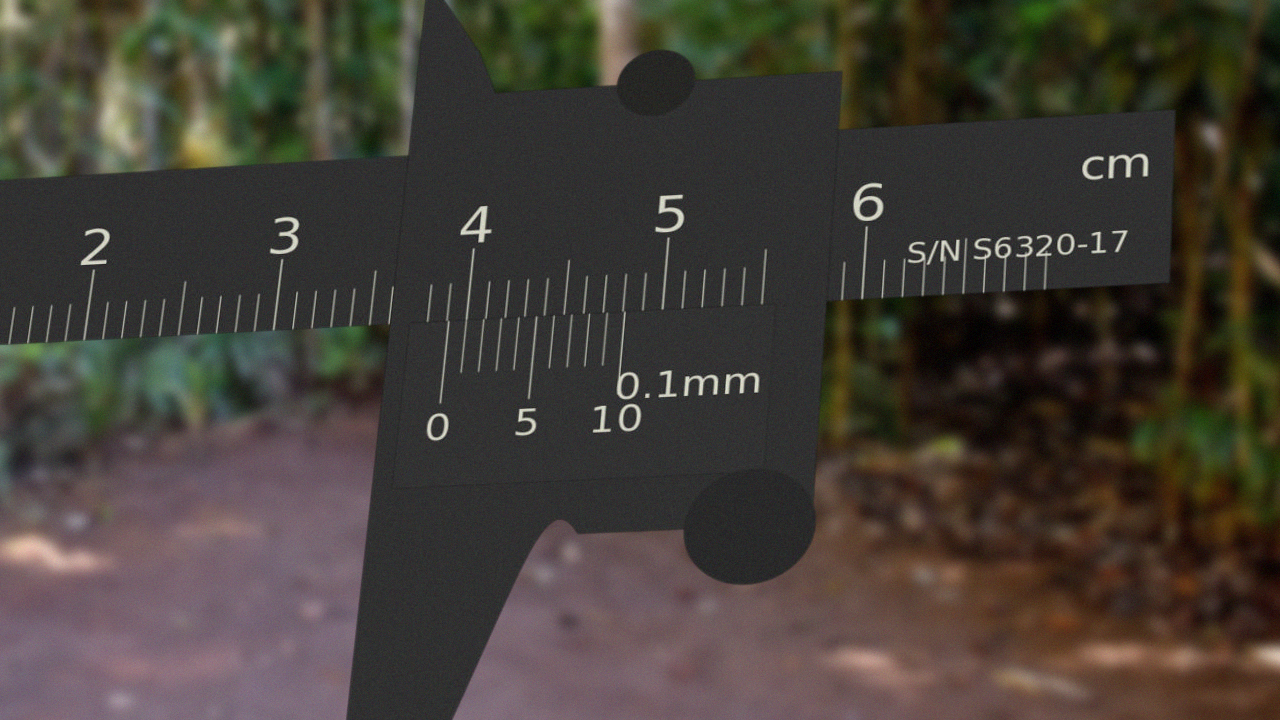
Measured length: 39.1 mm
